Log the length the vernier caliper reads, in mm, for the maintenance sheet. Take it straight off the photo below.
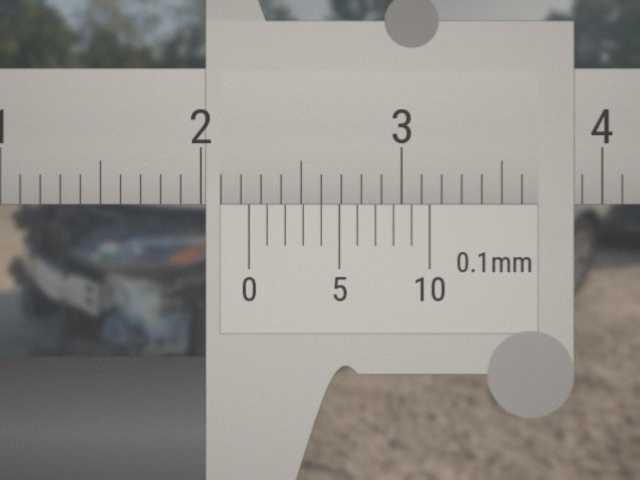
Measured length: 22.4 mm
